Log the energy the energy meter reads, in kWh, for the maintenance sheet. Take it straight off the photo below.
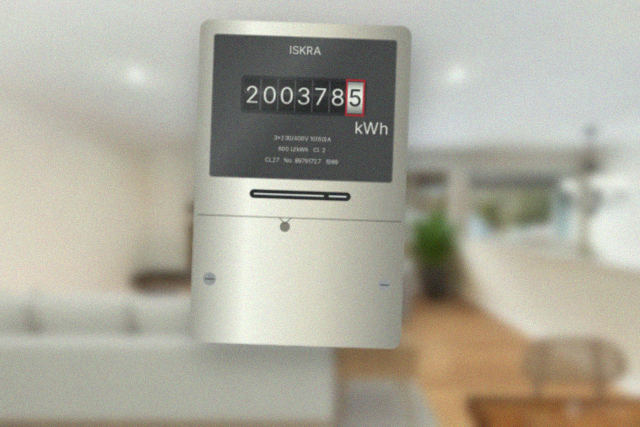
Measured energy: 200378.5 kWh
